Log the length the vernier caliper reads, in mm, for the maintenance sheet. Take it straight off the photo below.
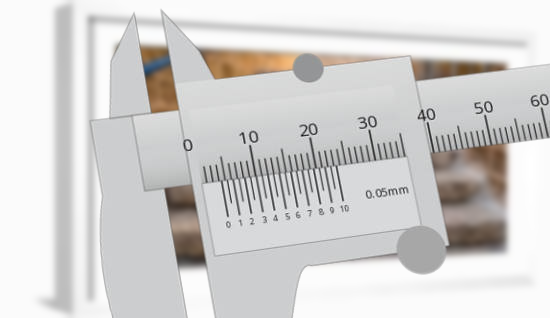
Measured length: 4.4 mm
